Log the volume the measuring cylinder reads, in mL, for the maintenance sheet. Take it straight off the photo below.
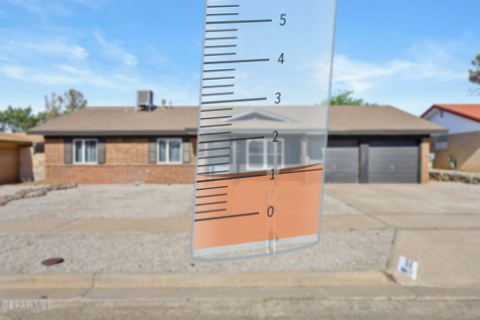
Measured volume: 1 mL
